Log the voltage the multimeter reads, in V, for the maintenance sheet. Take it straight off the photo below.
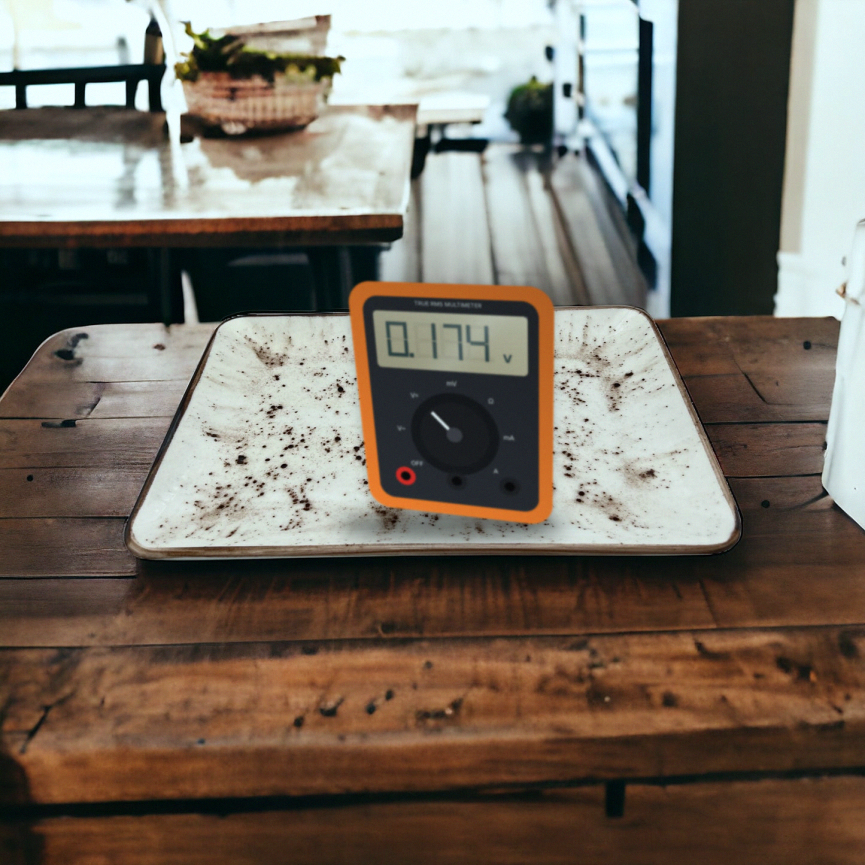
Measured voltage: 0.174 V
